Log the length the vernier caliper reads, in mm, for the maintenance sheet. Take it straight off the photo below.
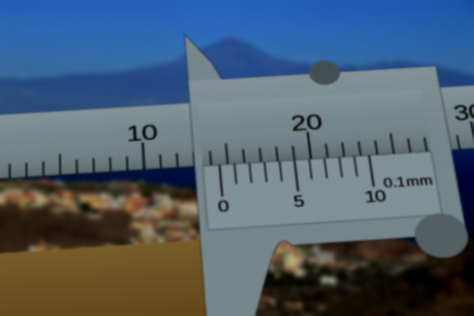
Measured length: 14.5 mm
